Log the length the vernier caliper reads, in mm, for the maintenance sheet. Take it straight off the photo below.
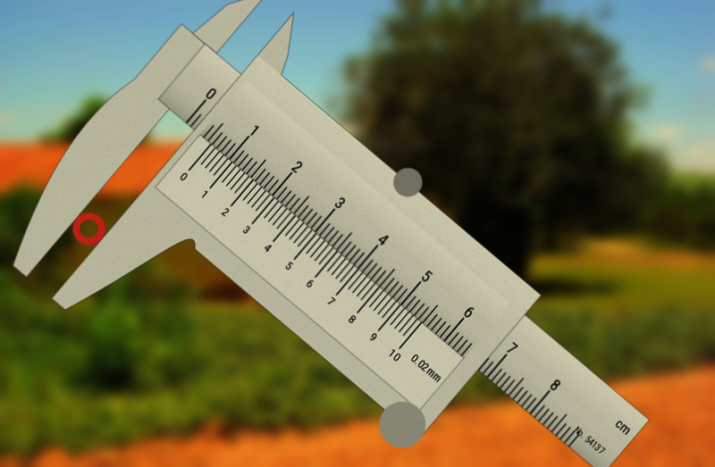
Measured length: 5.8 mm
